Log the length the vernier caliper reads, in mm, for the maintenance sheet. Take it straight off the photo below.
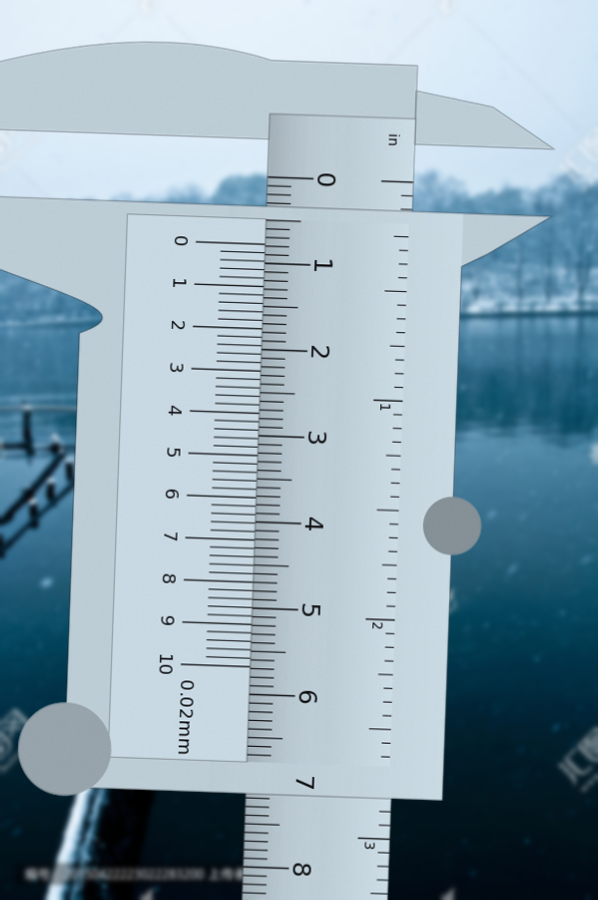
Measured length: 7.8 mm
